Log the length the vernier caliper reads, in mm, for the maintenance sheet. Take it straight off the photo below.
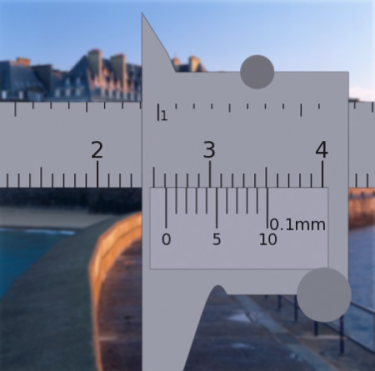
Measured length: 26.1 mm
